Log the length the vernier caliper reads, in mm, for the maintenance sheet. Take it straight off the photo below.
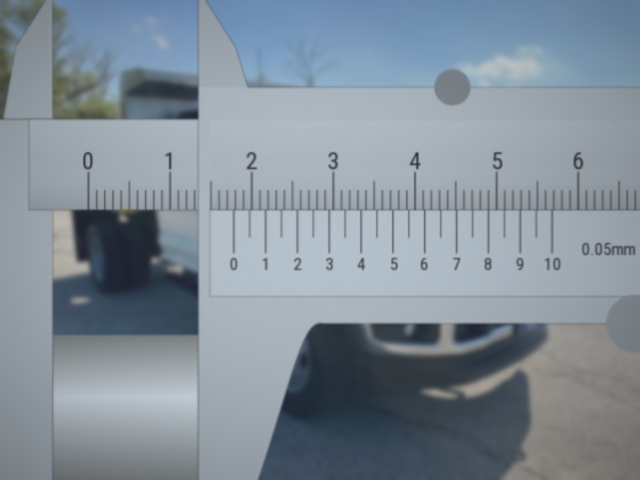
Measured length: 17.8 mm
